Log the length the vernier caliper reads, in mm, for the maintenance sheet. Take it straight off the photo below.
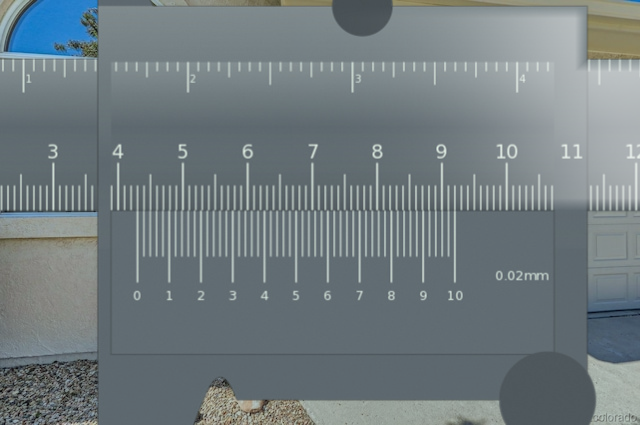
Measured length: 43.0 mm
